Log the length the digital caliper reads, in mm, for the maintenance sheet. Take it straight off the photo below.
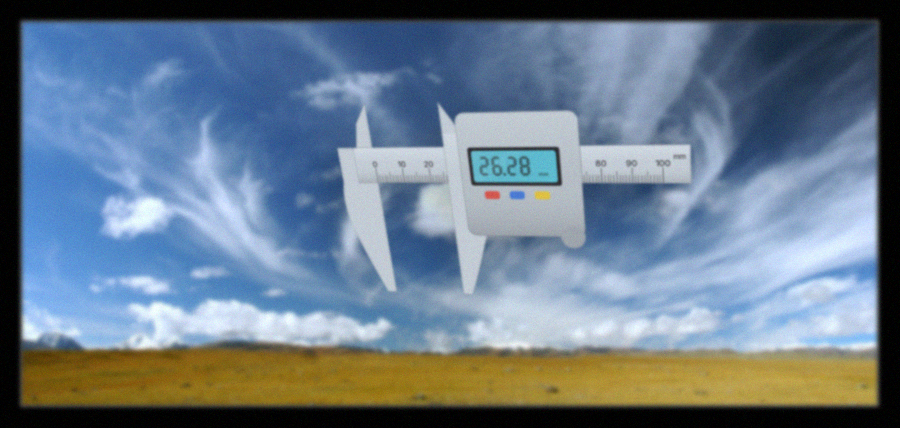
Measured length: 26.28 mm
